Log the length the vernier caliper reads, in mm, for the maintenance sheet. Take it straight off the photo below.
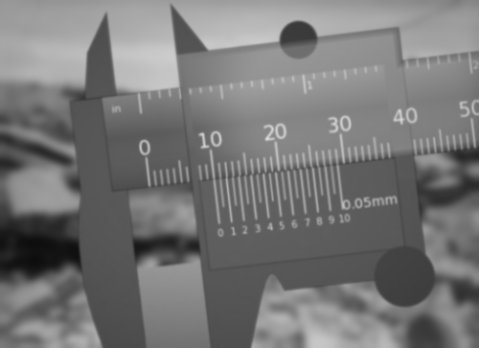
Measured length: 10.0 mm
